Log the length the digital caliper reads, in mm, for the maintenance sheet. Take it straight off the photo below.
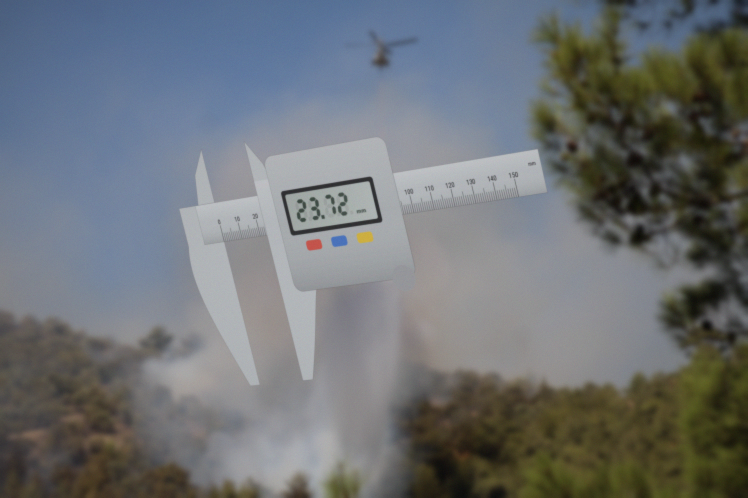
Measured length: 23.72 mm
